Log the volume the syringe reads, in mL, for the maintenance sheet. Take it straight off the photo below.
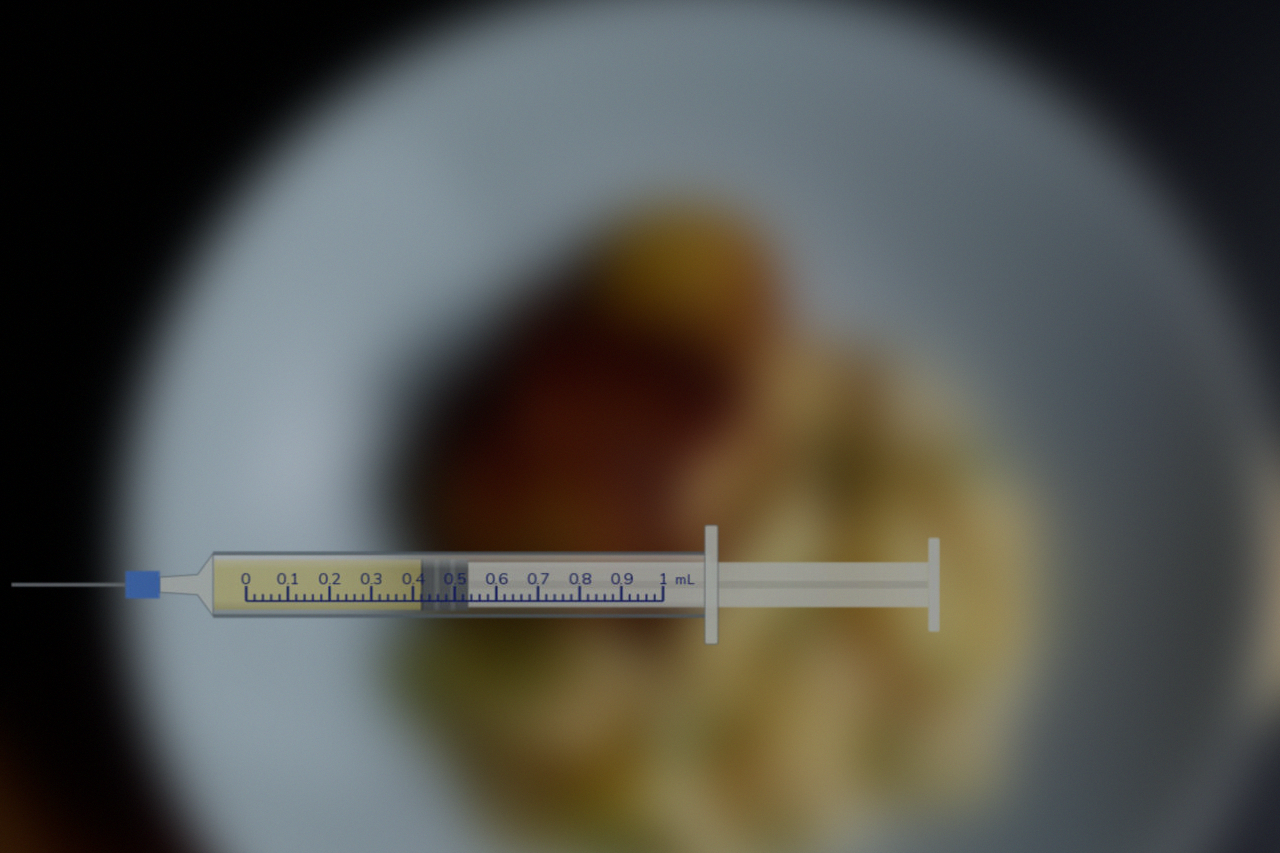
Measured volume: 0.42 mL
